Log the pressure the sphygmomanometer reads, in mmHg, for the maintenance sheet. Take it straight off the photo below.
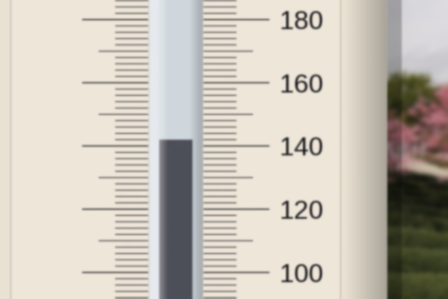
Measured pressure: 142 mmHg
